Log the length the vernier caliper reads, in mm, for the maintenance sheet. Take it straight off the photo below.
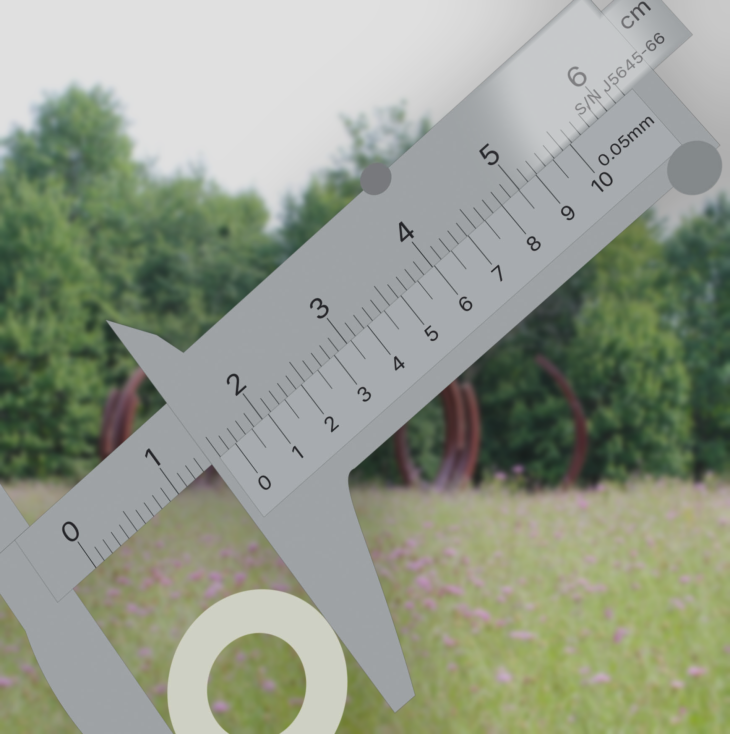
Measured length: 16.8 mm
